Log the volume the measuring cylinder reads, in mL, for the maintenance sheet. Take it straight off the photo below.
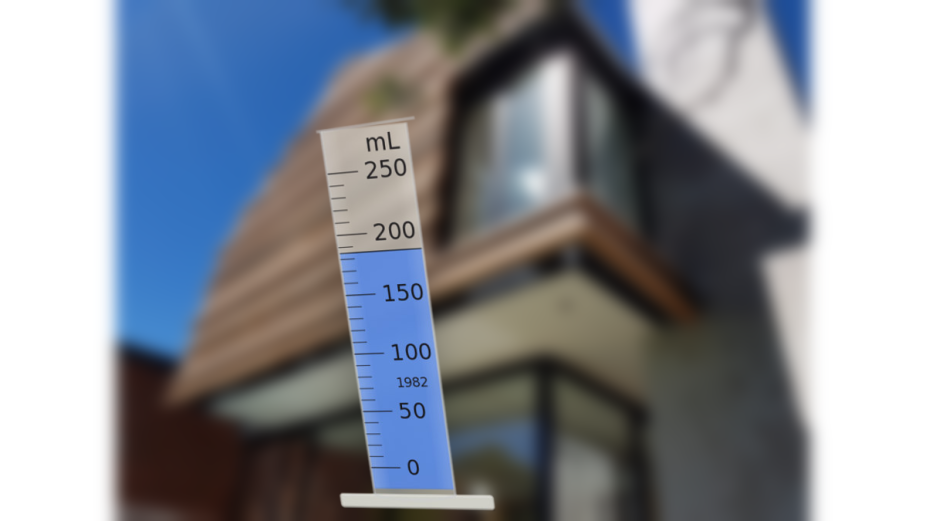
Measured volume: 185 mL
